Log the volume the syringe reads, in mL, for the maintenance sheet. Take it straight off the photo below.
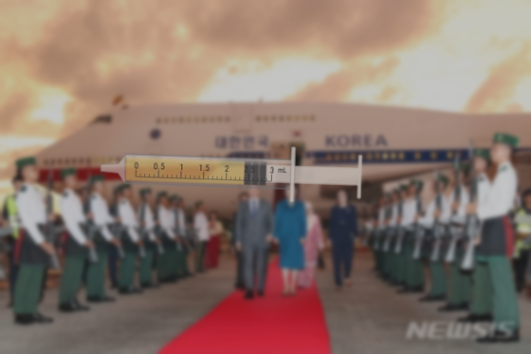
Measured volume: 2.4 mL
